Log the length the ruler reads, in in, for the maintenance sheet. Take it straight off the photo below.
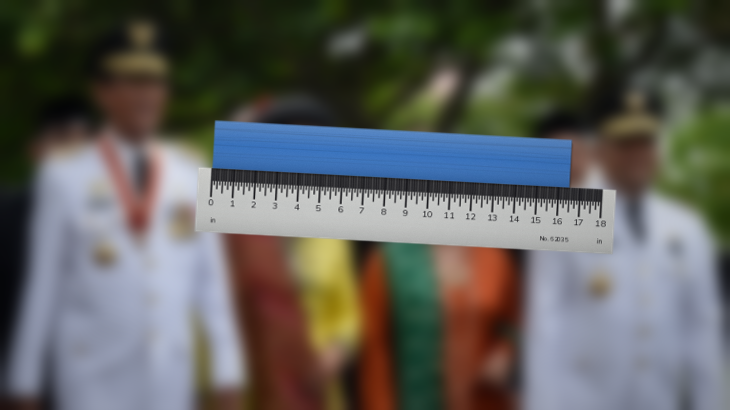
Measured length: 16.5 in
